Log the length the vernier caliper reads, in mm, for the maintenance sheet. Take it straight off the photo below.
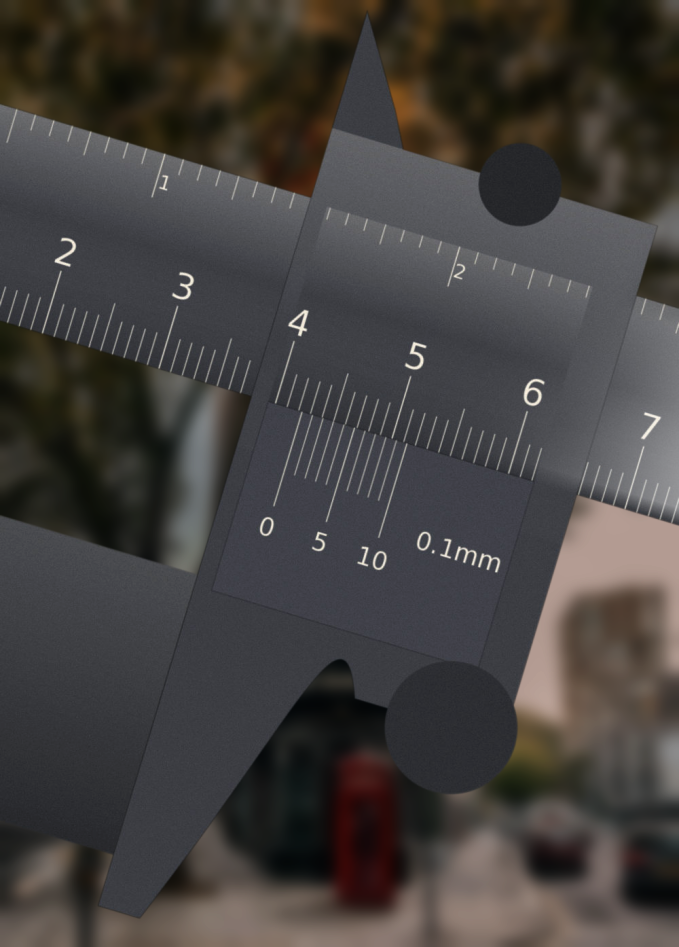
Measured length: 42.3 mm
